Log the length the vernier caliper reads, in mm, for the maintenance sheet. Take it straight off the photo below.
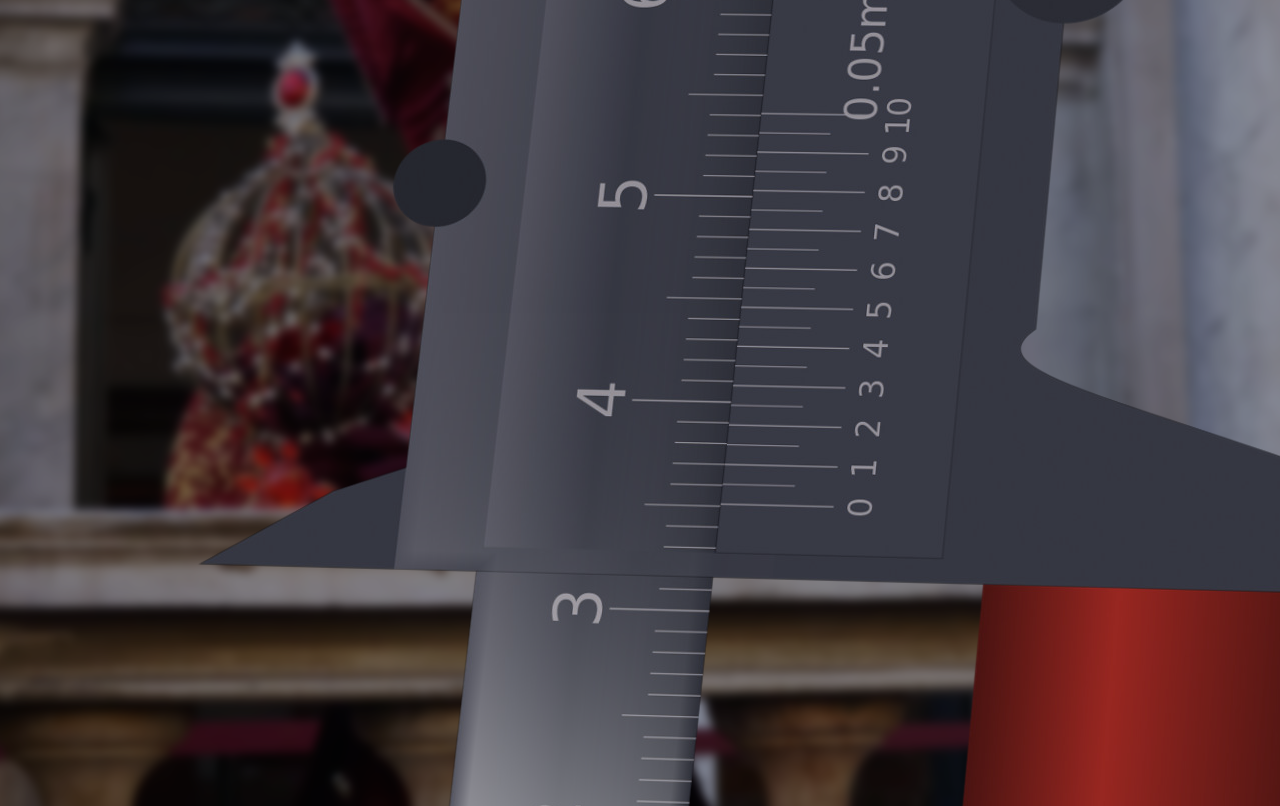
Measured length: 35.1 mm
